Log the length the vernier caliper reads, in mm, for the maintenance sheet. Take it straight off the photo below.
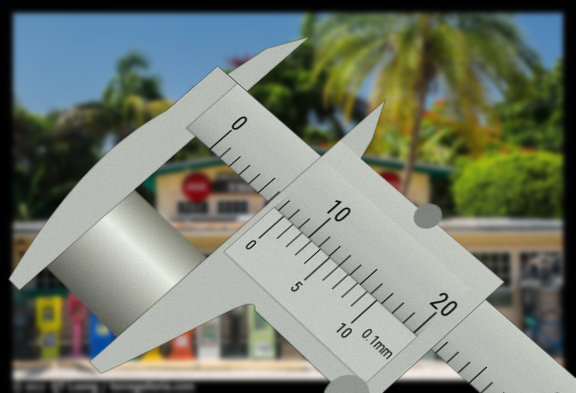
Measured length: 7.6 mm
